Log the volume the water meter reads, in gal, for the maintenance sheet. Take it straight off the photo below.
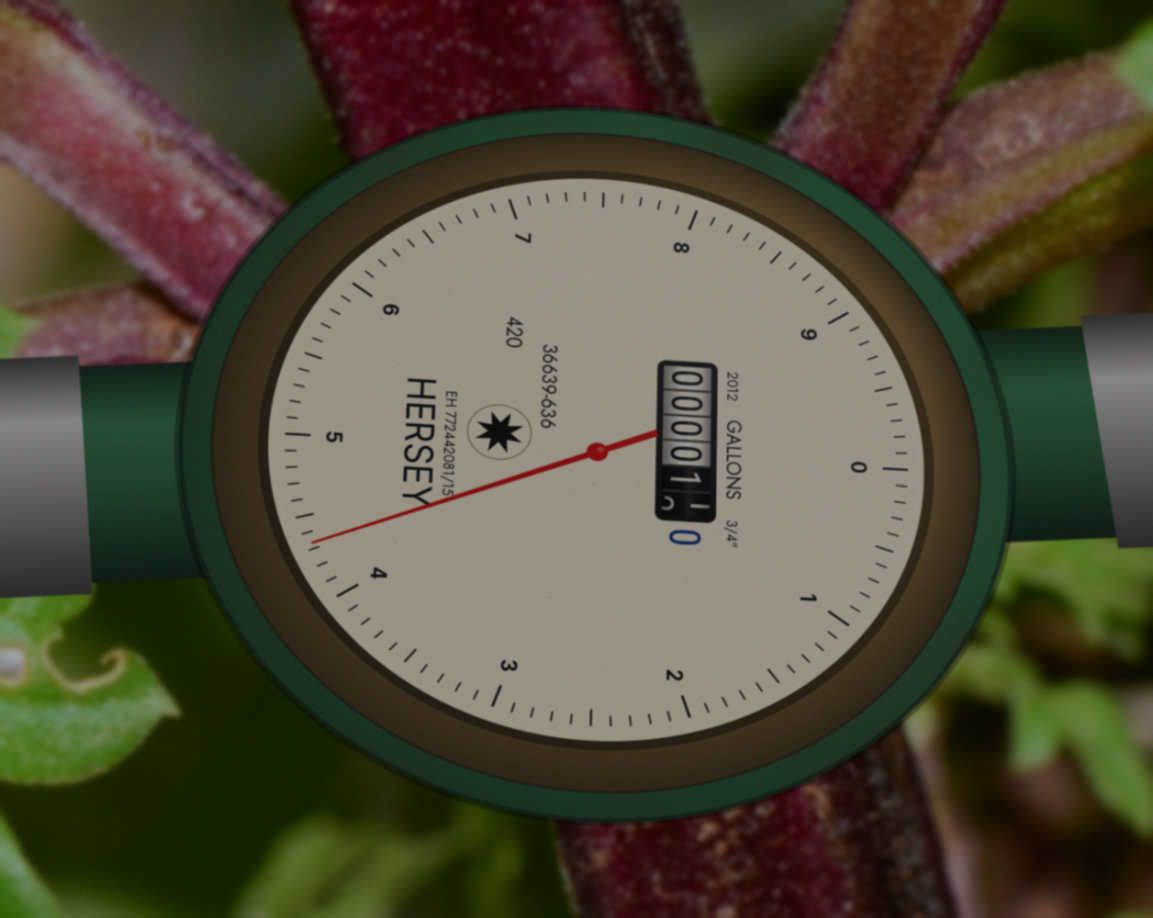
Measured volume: 114.3 gal
